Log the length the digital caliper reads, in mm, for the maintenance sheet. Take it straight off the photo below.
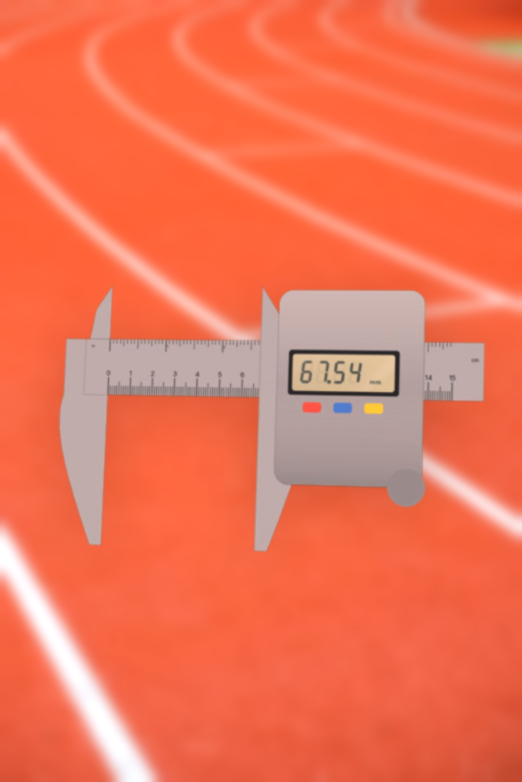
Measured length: 67.54 mm
